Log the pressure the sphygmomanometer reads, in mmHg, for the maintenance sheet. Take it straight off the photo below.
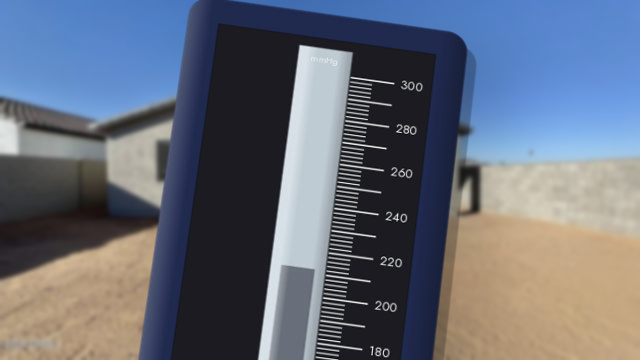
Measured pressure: 212 mmHg
